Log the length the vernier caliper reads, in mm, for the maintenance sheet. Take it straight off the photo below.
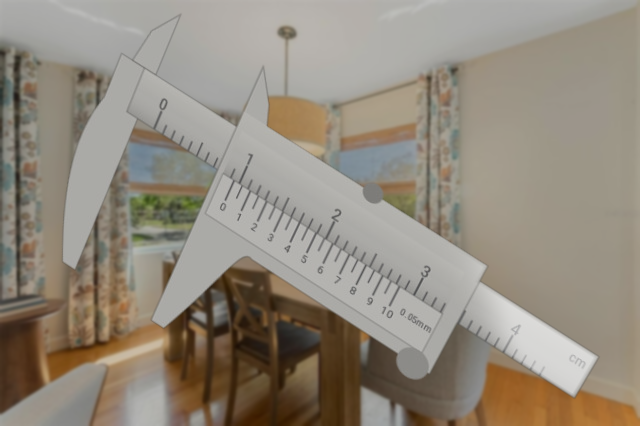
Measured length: 9.4 mm
